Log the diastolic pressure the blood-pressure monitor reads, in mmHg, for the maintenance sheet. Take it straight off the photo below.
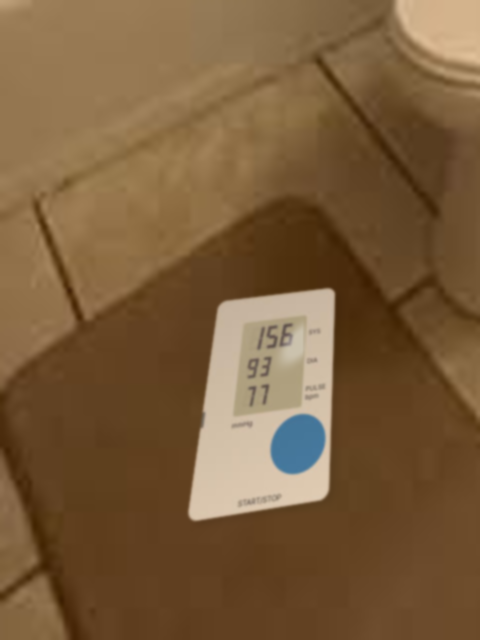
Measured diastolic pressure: 93 mmHg
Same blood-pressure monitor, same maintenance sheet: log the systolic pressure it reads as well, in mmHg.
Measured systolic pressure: 156 mmHg
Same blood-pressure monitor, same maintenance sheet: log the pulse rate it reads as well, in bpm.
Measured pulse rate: 77 bpm
